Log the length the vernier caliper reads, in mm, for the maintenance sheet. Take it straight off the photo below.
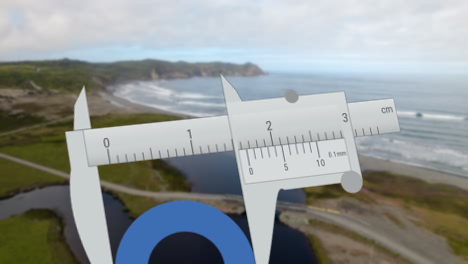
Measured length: 16.6 mm
